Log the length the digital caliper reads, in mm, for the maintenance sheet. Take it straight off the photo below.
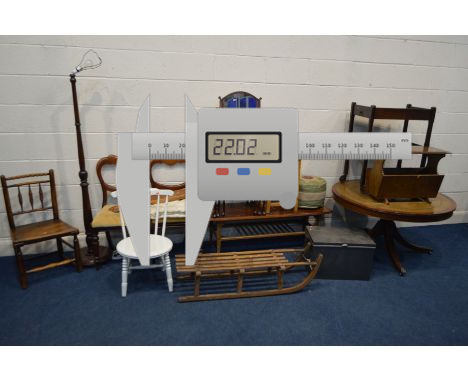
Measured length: 22.02 mm
